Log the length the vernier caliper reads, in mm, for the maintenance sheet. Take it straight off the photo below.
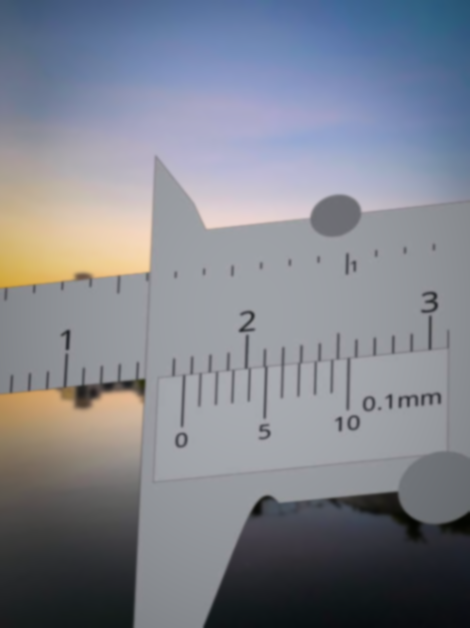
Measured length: 16.6 mm
